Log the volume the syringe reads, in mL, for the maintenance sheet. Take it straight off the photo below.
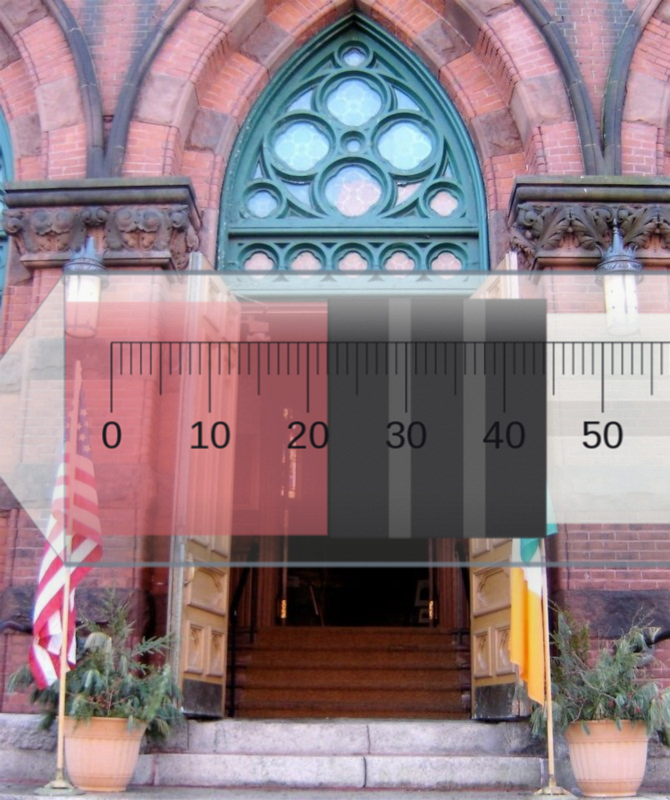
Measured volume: 22 mL
